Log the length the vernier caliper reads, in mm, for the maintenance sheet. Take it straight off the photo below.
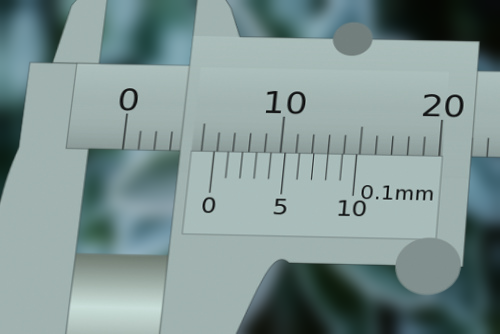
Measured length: 5.8 mm
